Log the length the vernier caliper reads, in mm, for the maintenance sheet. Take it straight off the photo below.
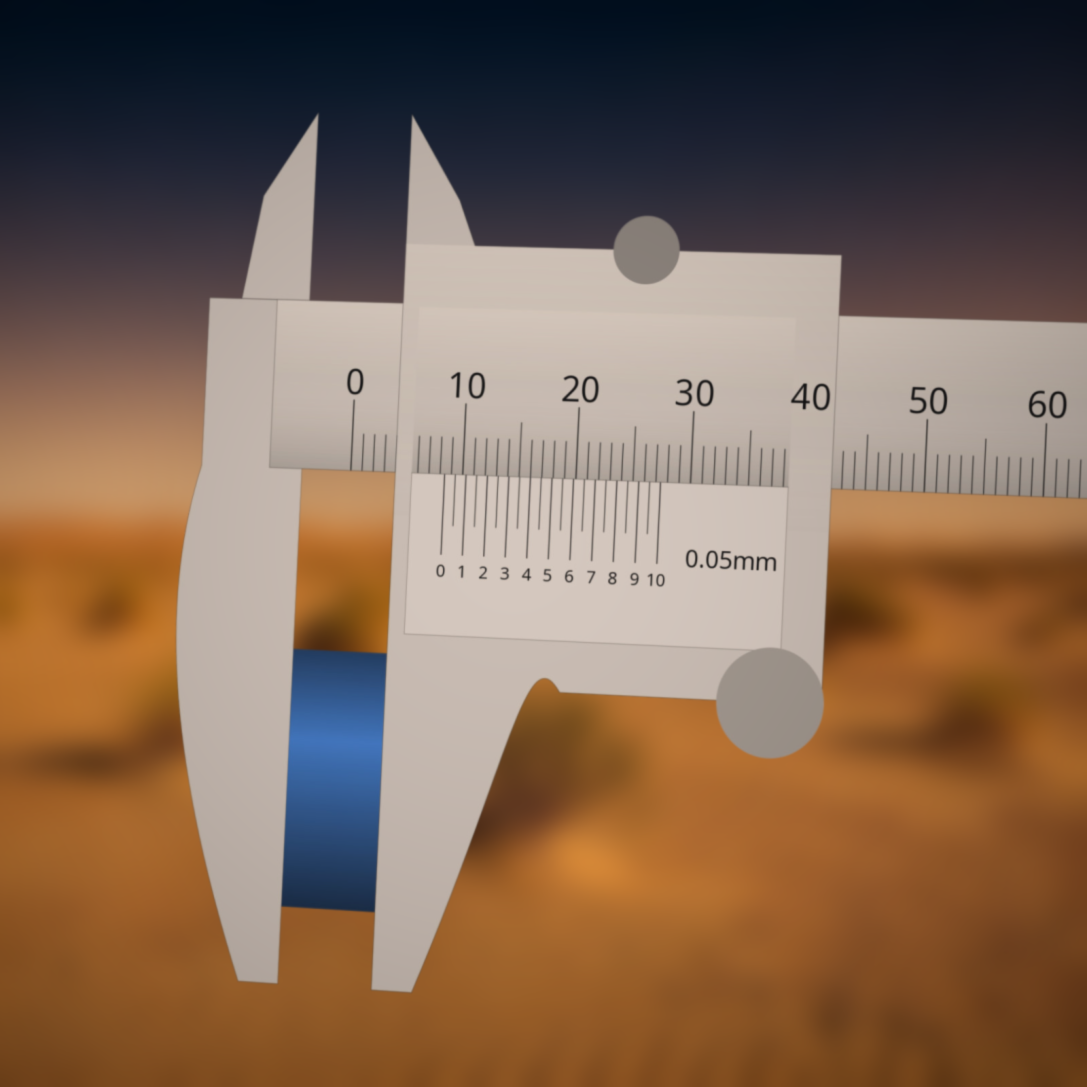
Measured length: 8.4 mm
